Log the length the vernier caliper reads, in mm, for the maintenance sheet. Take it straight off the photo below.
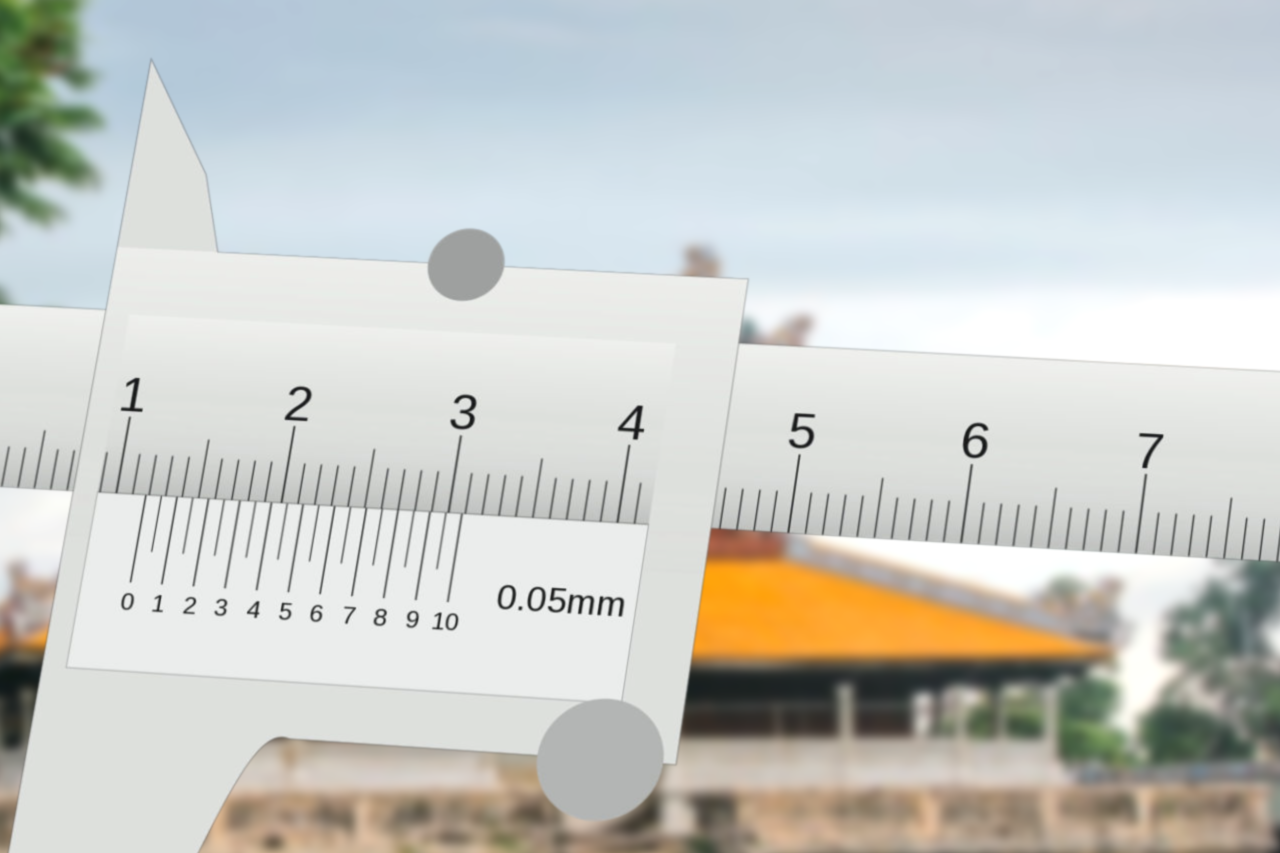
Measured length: 11.8 mm
